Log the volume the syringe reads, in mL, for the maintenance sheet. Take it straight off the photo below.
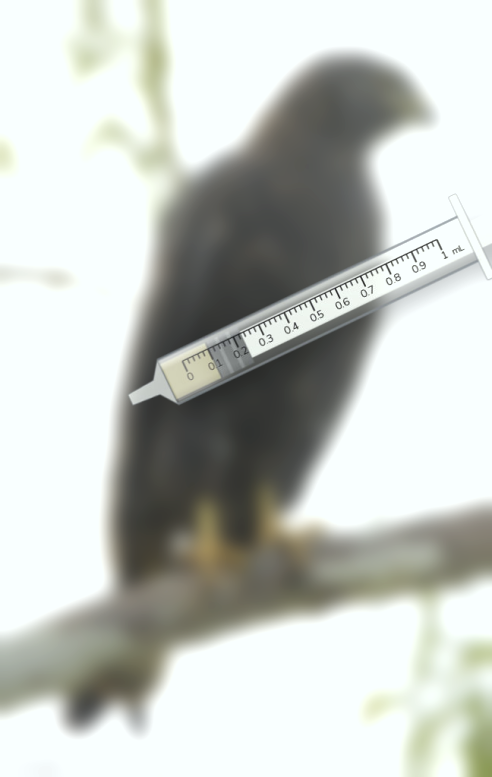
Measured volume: 0.1 mL
